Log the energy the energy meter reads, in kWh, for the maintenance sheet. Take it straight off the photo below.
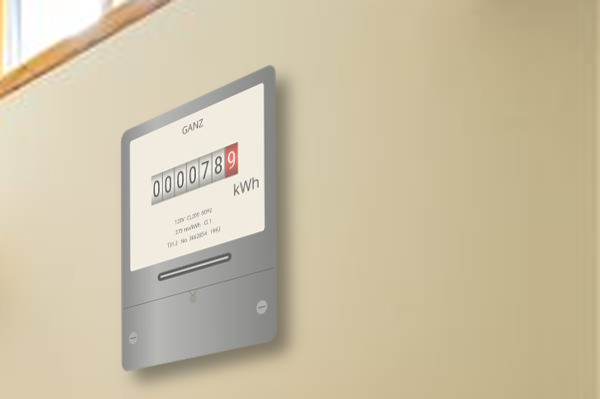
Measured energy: 78.9 kWh
